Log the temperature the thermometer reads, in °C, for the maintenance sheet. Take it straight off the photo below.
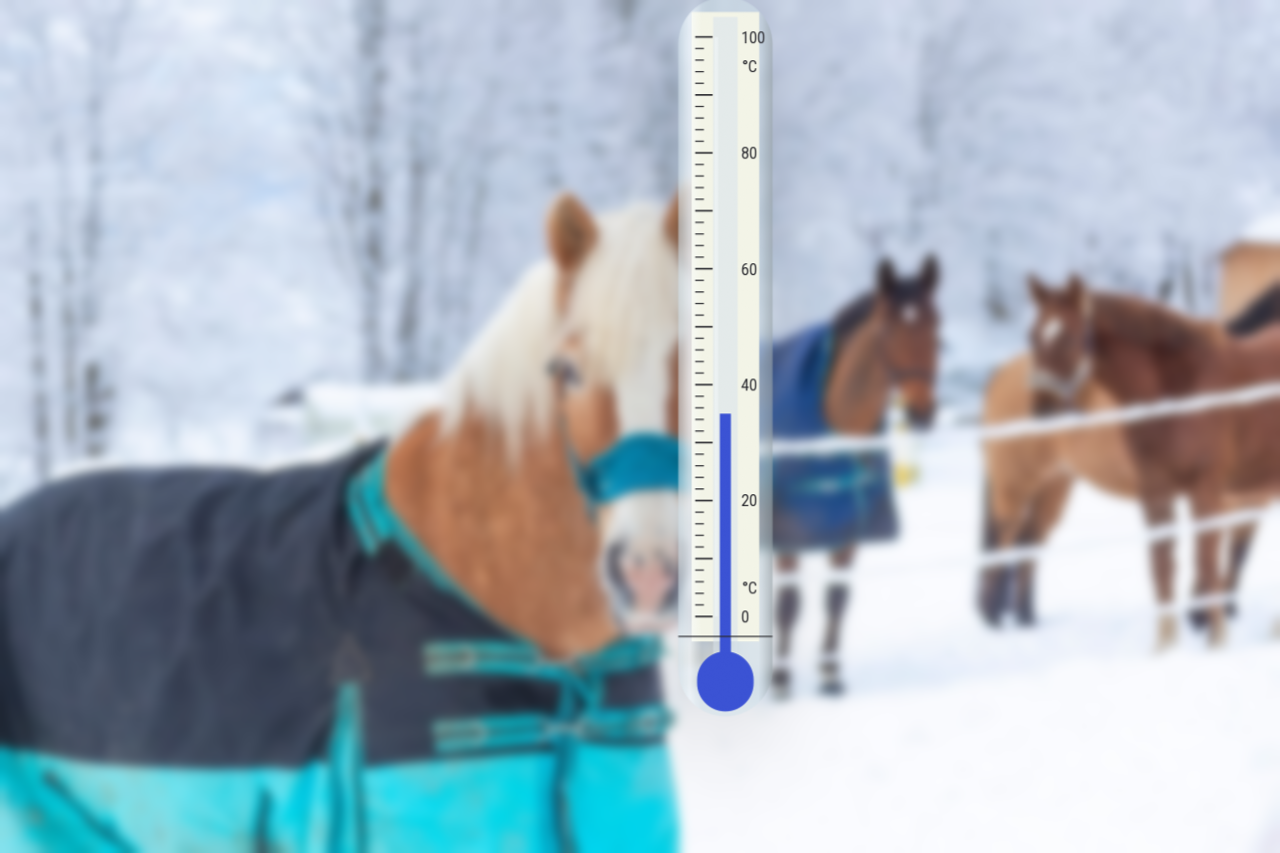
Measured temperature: 35 °C
